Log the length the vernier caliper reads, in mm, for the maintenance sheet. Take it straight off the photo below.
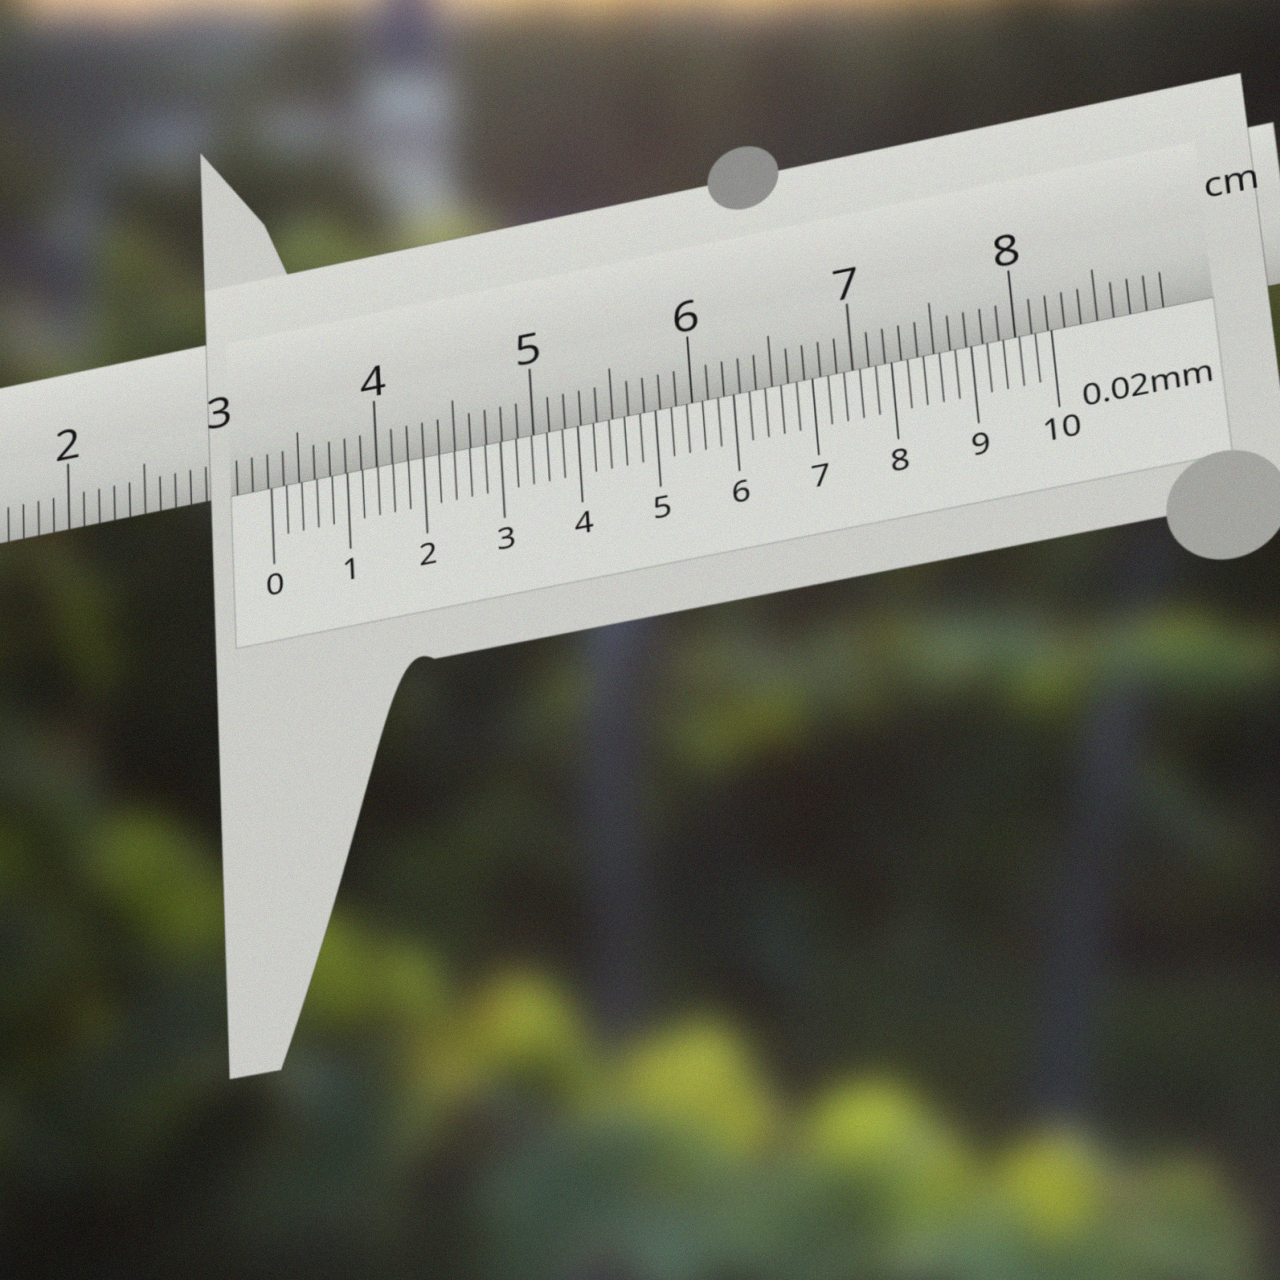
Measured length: 33.2 mm
